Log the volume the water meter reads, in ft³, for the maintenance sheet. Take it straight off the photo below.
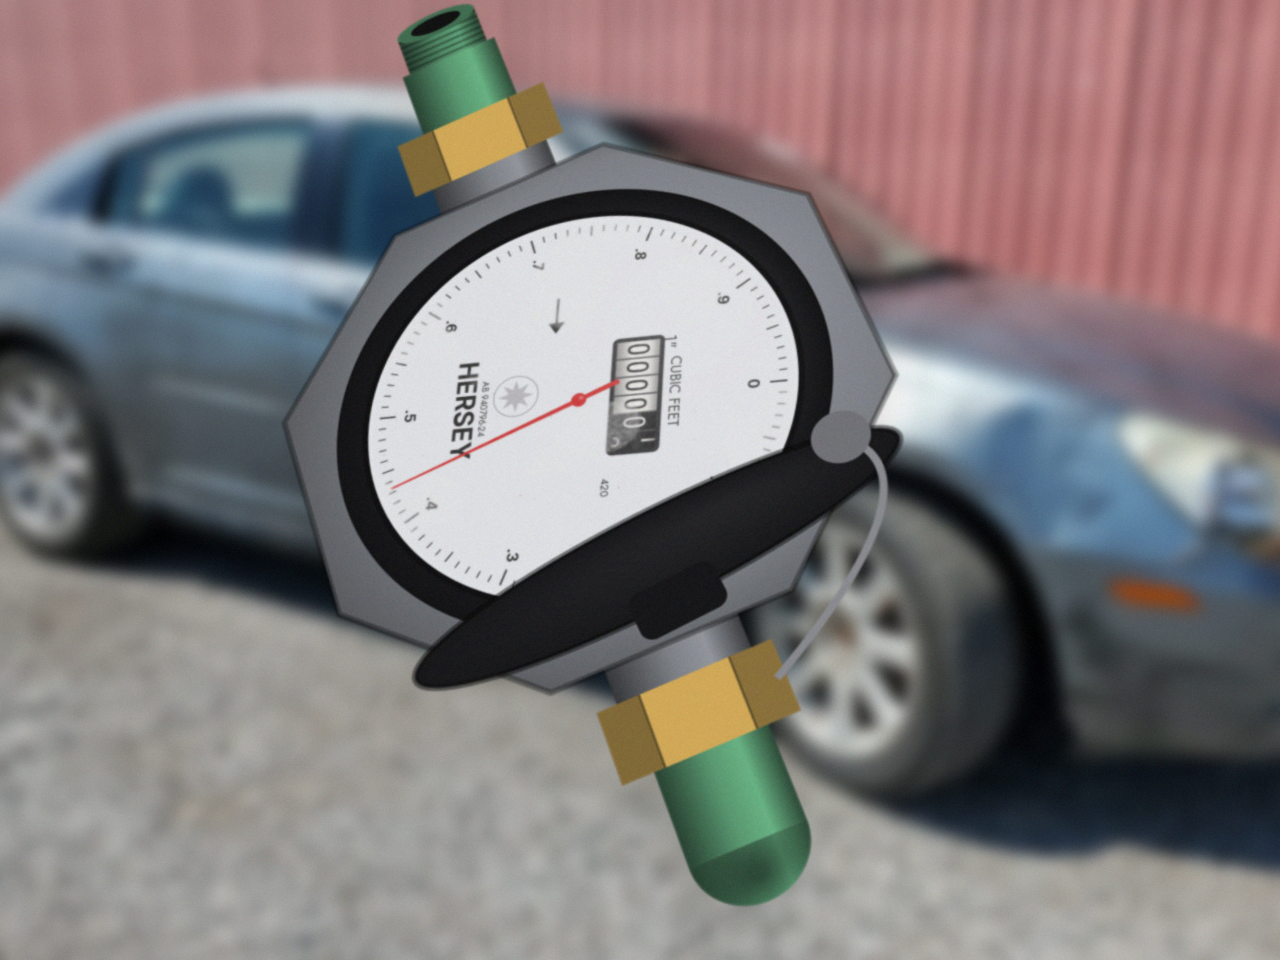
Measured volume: 1.43 ft³
